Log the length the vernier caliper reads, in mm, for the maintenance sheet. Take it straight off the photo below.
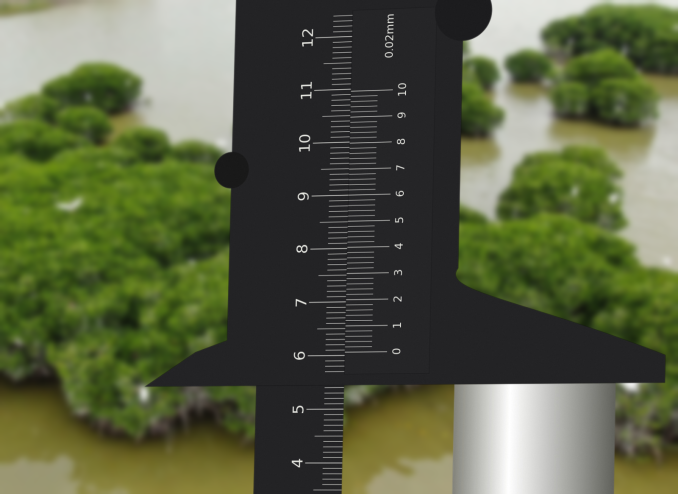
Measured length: 60.6 mm
